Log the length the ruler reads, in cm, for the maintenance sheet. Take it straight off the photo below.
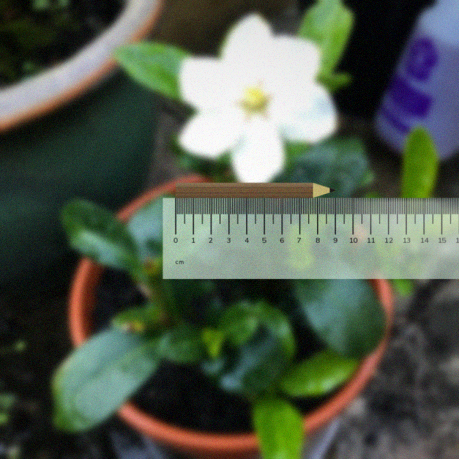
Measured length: 9 cm
